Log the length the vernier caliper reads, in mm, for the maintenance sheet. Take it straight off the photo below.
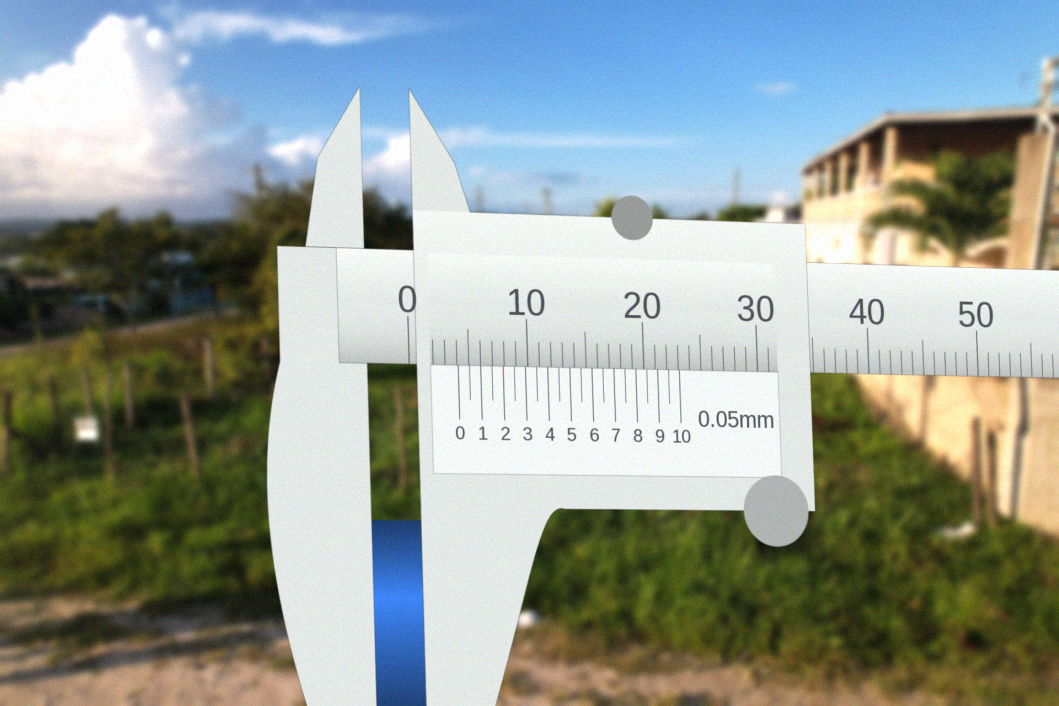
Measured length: 4.1 mm
